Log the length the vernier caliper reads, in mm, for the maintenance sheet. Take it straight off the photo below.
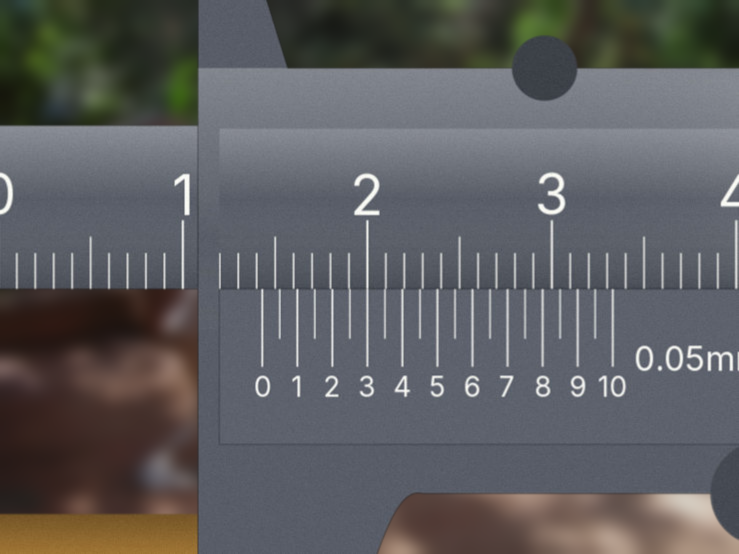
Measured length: 14.3 mm
